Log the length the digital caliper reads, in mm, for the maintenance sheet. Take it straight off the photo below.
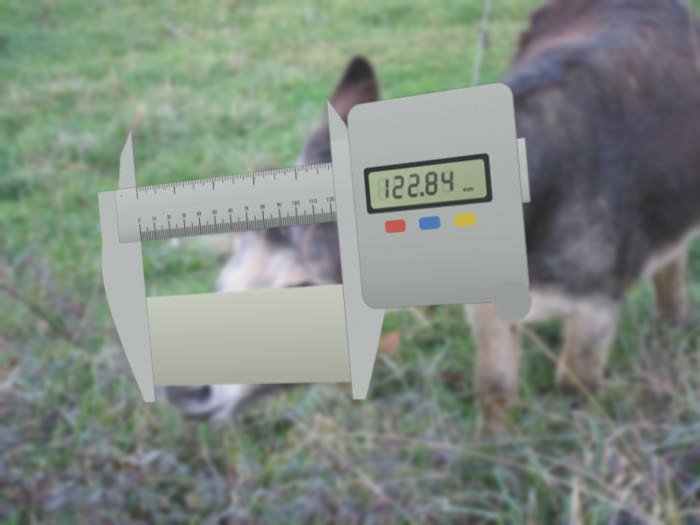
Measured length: 122.84 mm
